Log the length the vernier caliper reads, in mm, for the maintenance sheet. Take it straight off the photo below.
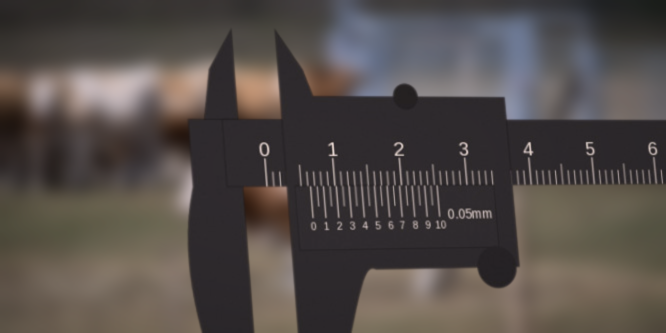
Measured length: 6.4 mm
